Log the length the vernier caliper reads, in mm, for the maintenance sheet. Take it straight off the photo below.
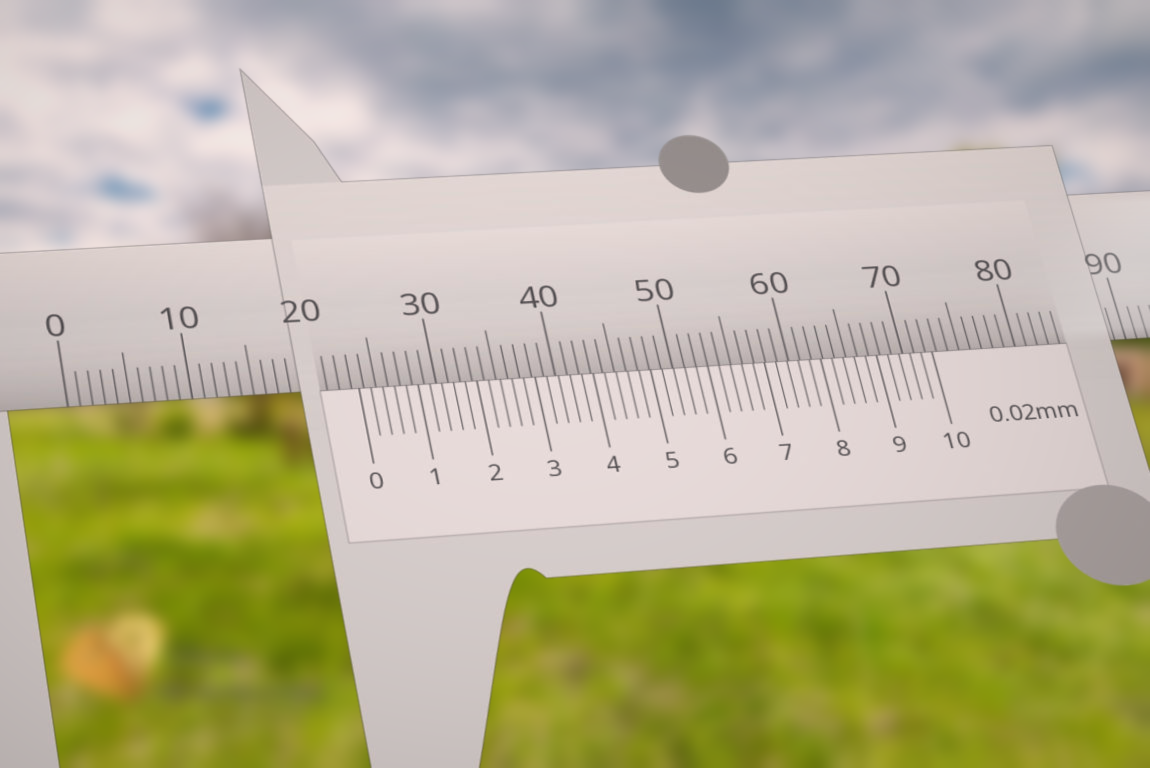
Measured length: 23.6 mm
